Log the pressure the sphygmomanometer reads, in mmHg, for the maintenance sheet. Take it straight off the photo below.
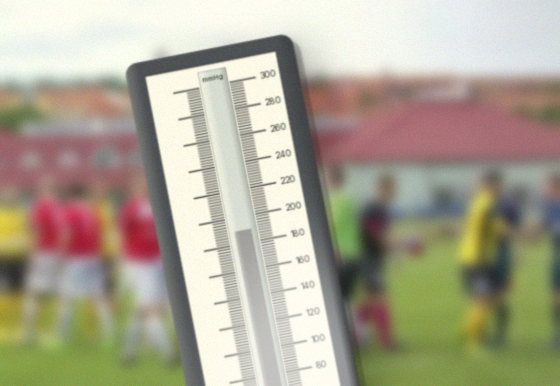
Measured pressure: 190 mmHg
